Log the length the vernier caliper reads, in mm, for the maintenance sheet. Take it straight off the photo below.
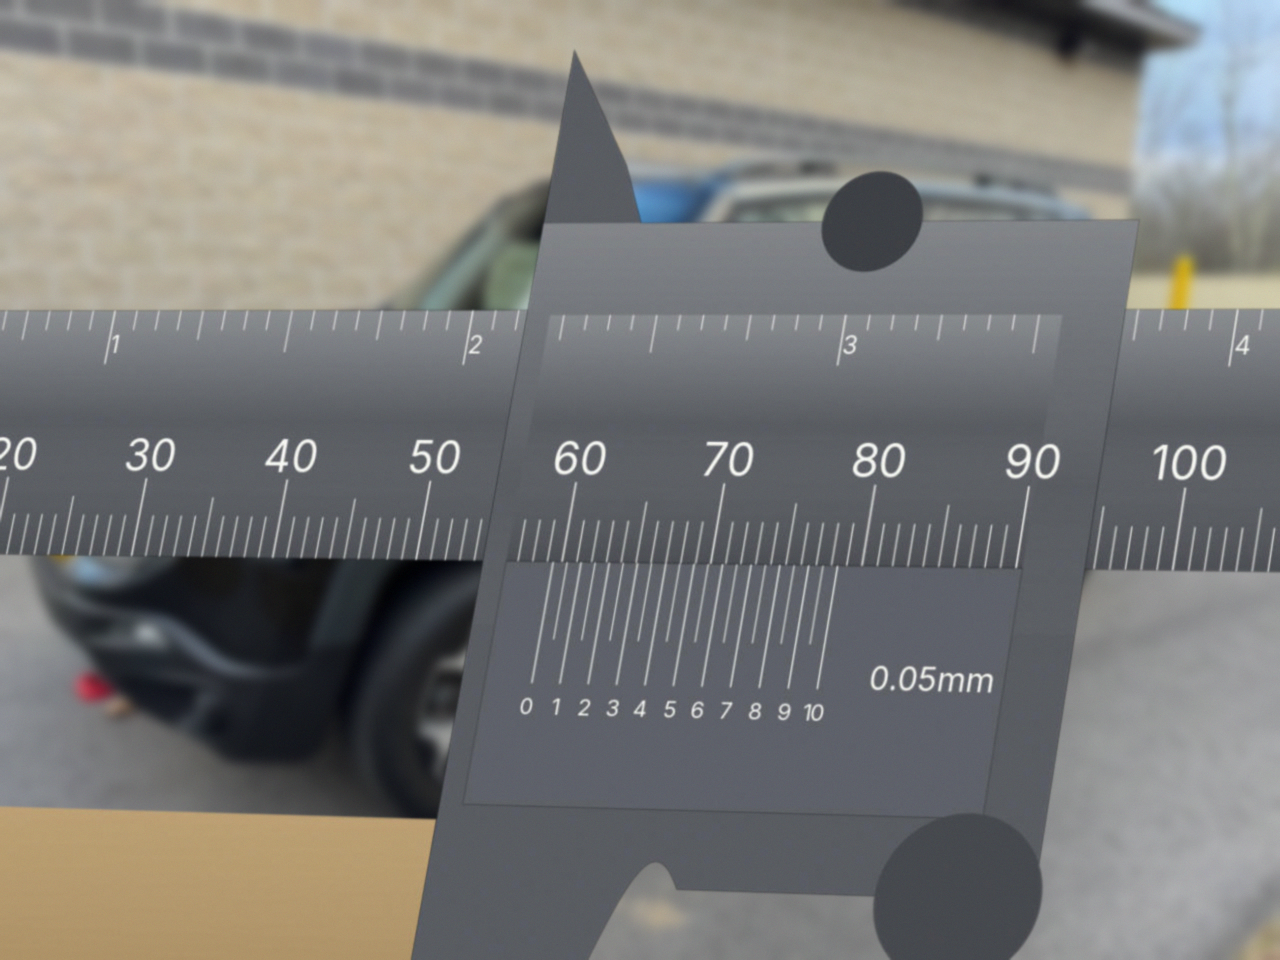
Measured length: 59.4 mm
